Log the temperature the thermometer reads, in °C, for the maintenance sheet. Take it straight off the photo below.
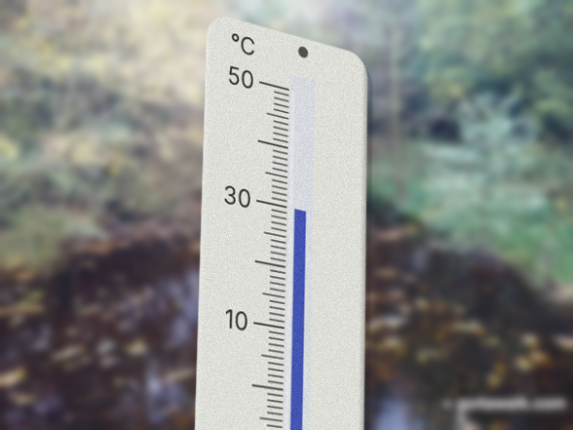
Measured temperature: 30 °C
